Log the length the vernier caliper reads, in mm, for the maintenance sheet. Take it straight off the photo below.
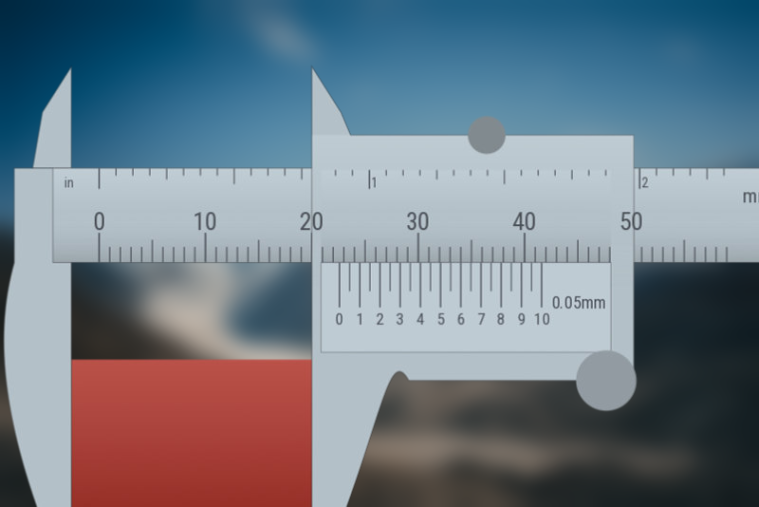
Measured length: 22.6 mm
